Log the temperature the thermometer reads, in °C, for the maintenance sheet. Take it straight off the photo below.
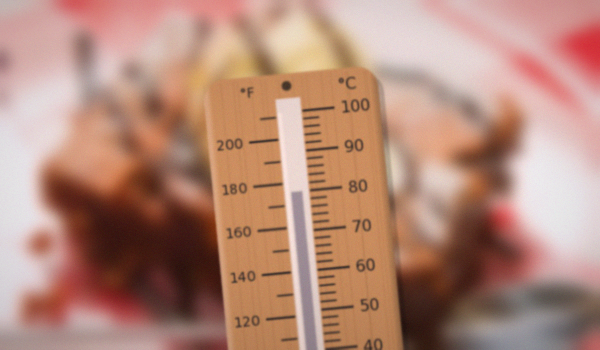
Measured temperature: 80 °C
